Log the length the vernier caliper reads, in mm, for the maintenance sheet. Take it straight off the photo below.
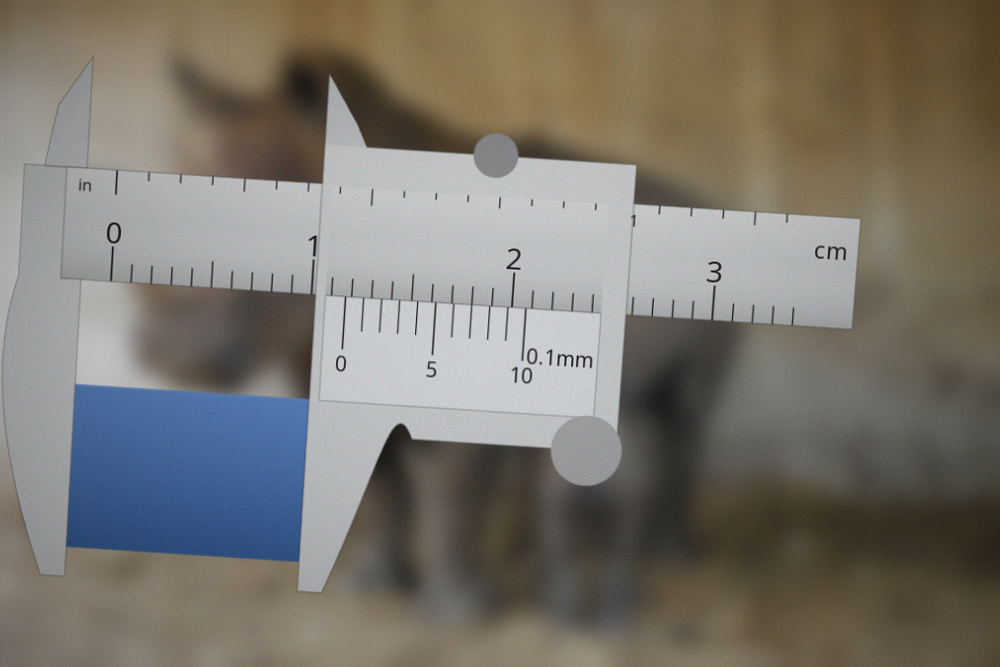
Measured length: 11.7 mm
